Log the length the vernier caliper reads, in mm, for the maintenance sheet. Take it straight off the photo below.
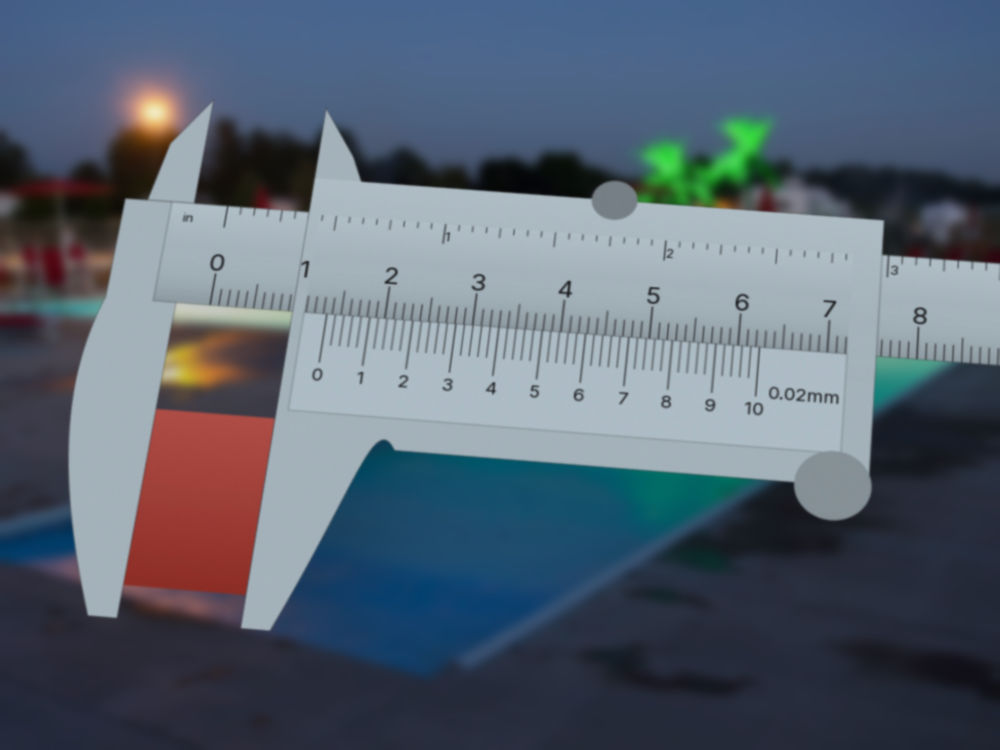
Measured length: 13.4 mm
